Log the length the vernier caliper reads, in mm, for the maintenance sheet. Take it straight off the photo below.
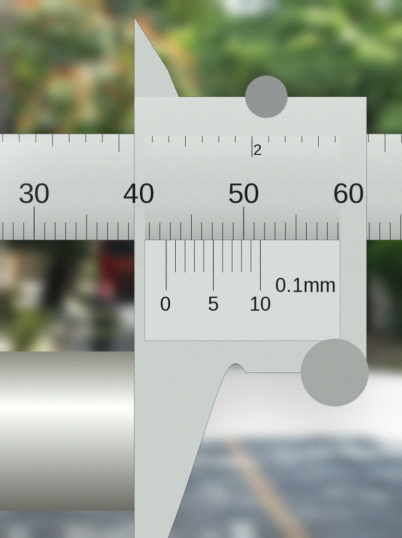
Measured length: 42.6 mm
